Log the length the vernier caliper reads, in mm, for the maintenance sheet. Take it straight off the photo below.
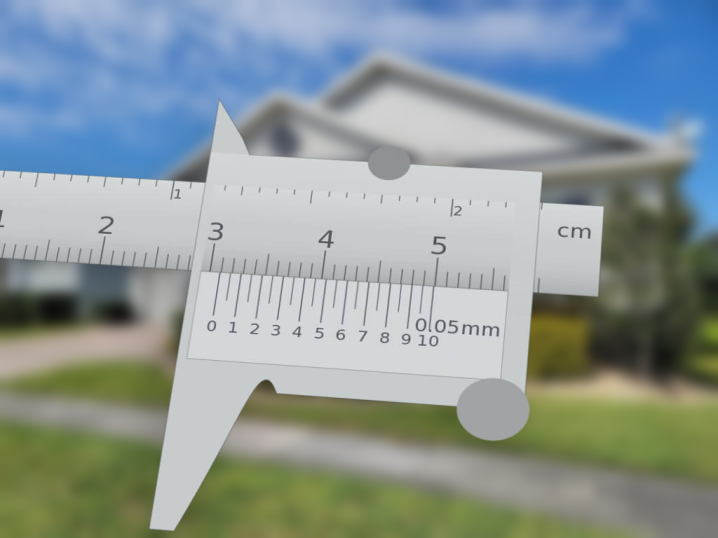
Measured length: 30.9 mm
